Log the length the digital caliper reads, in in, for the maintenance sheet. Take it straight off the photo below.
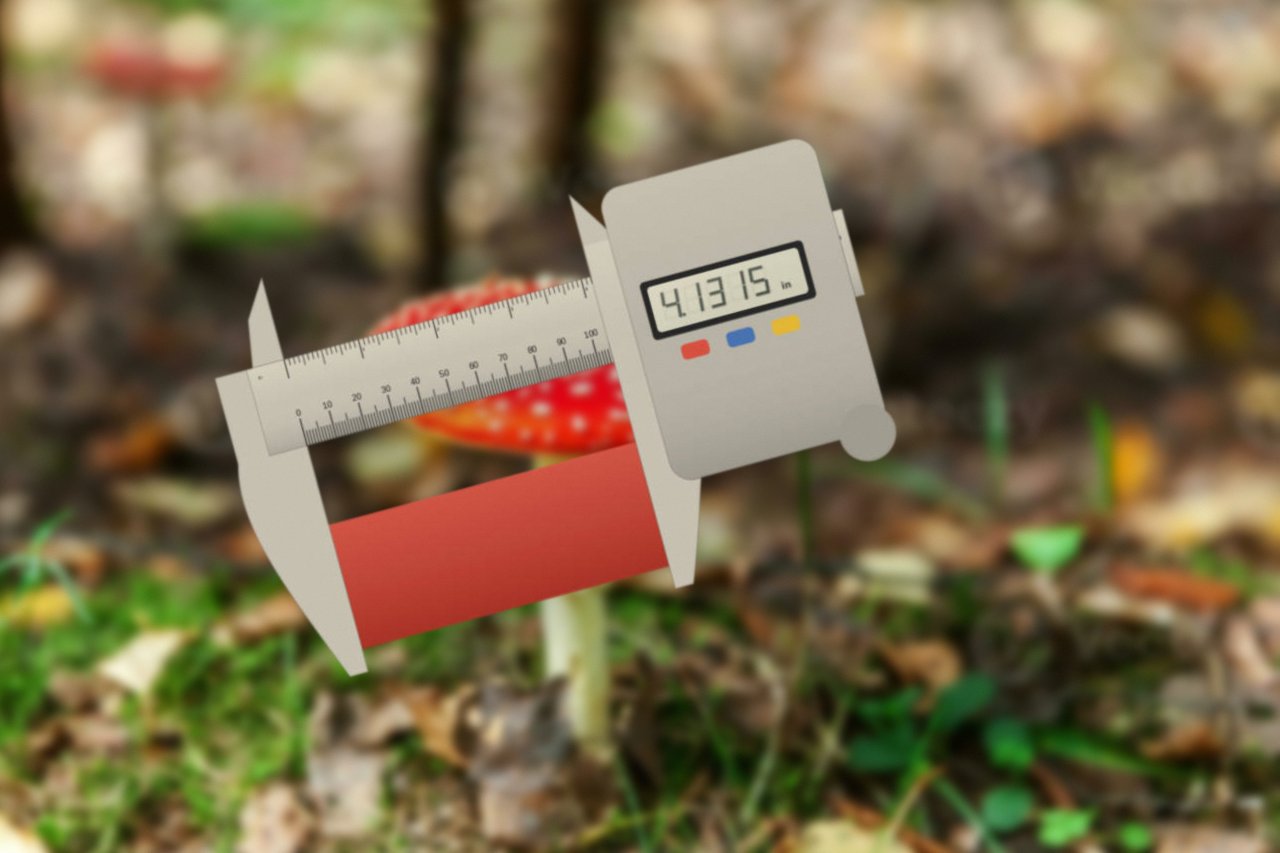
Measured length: 4.1315 in
